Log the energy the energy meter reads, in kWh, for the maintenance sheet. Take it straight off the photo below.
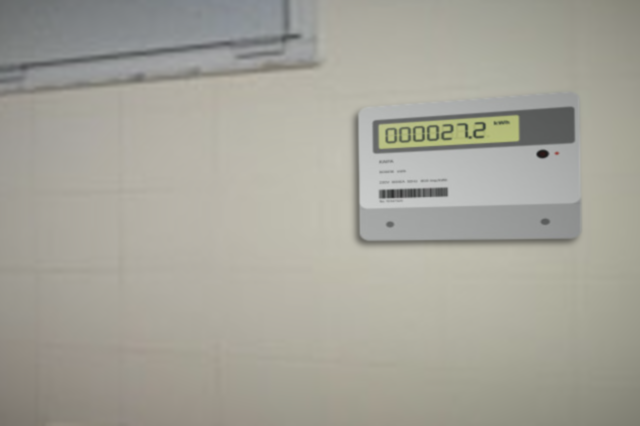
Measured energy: 27.2 kWh
